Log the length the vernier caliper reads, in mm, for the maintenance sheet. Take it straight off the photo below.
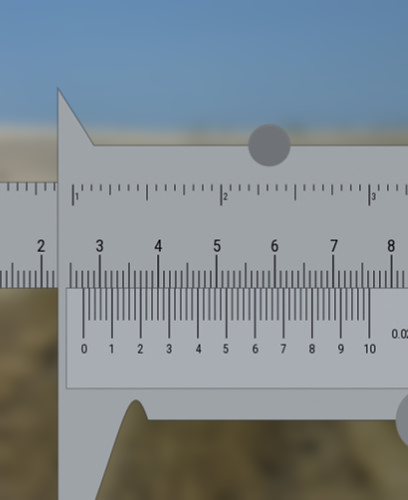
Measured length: 27.2 mm
